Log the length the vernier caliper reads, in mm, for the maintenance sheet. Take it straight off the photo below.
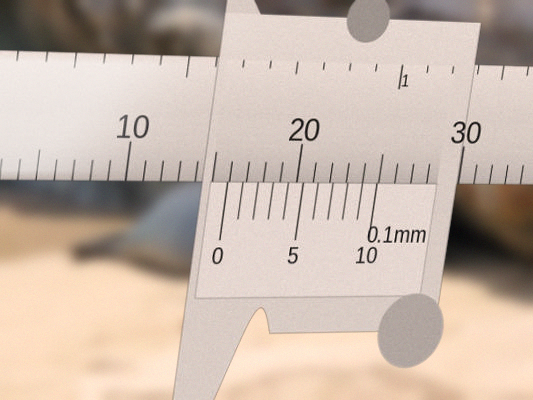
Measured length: 15.9 mm
